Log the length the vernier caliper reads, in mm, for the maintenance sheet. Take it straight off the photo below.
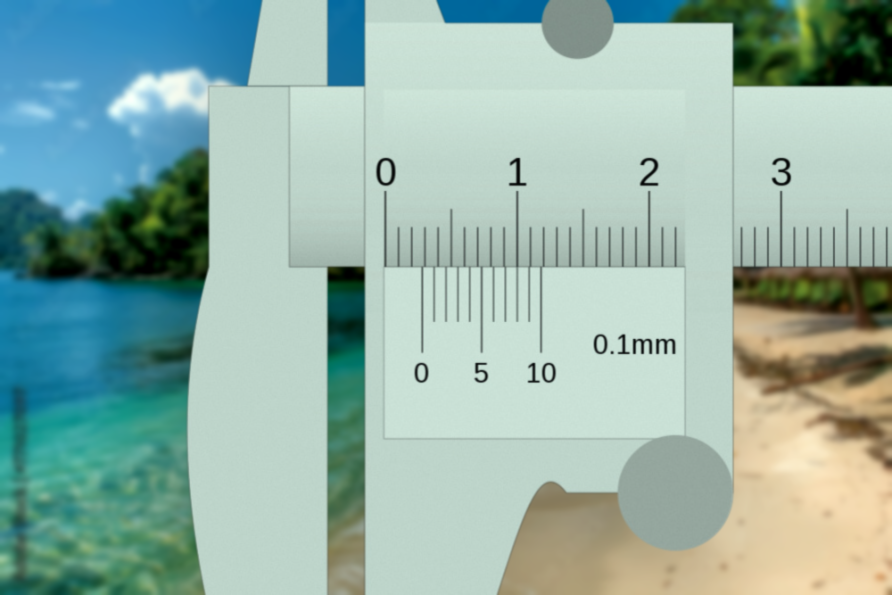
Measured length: 2.8 mm
